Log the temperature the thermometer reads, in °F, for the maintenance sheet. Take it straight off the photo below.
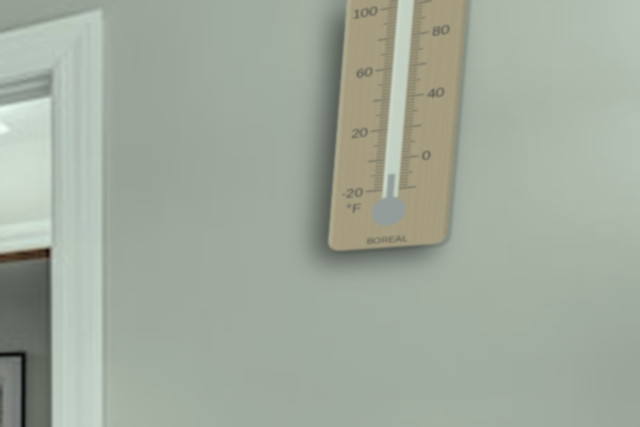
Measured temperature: -10 °F
